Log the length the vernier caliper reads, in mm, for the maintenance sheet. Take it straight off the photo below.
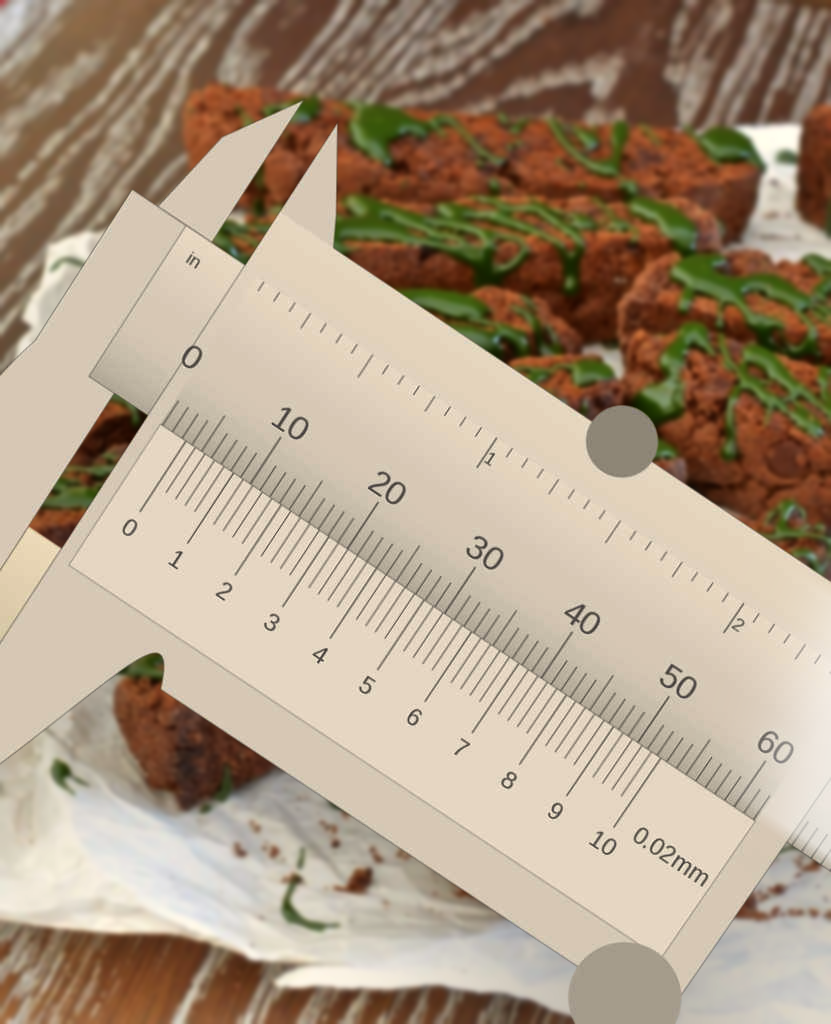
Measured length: 3.4 mm
